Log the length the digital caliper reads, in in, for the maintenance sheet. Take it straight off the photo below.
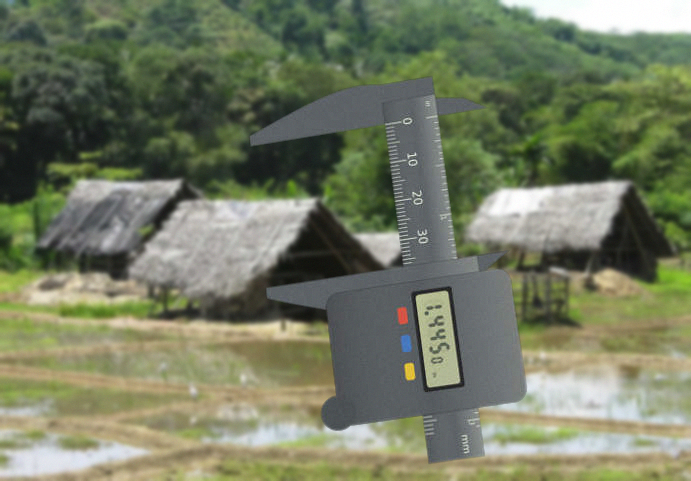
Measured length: 1.4450 in
